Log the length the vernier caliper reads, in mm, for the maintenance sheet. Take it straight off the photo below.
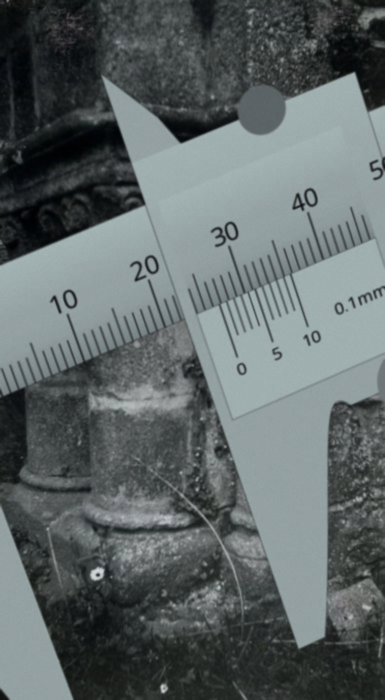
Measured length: 26.8 mm
